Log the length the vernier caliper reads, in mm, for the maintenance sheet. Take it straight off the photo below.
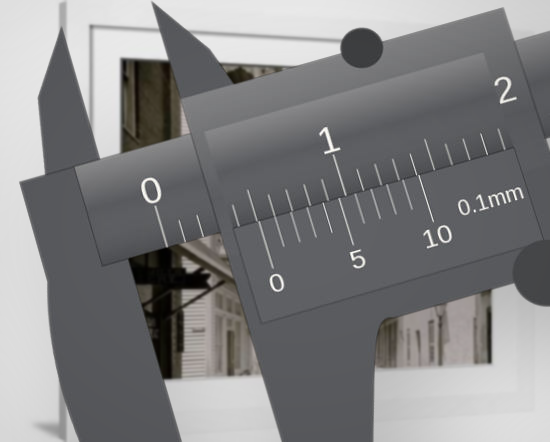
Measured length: 5.1 mm
